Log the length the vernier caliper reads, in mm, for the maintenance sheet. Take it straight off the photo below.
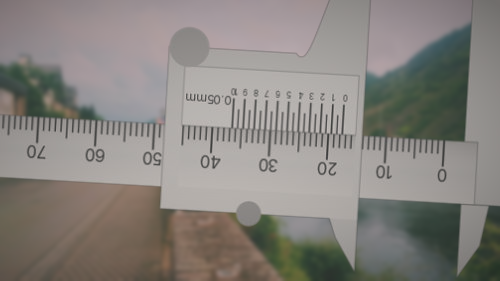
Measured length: 17.6 mm
